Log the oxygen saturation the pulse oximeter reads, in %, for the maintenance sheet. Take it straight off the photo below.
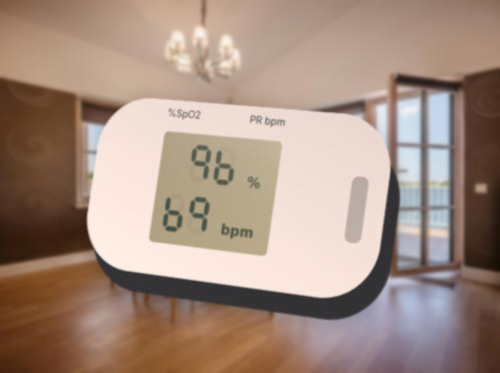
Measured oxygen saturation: 96 %
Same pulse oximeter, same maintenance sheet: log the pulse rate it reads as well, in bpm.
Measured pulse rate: 69 bpm
